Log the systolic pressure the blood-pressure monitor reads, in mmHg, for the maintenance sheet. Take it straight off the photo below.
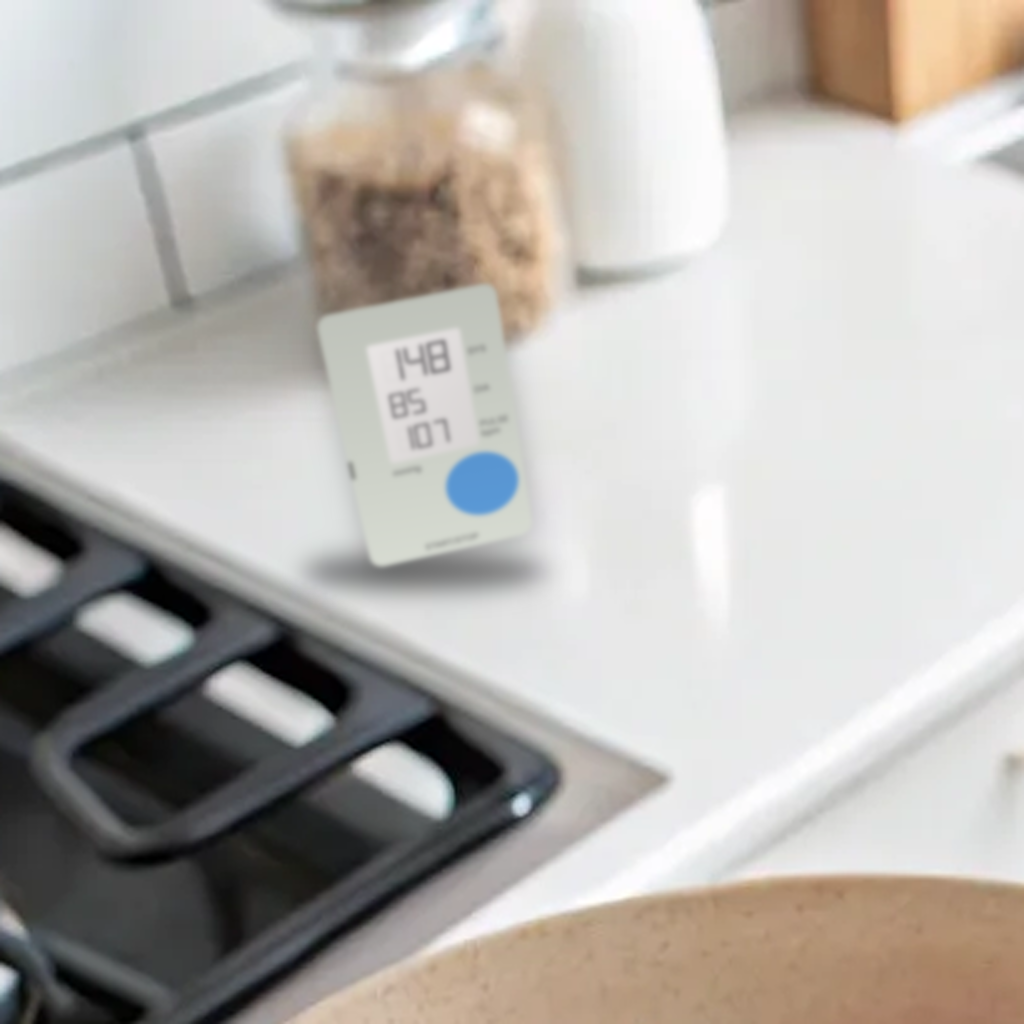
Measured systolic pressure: 148 mmHg
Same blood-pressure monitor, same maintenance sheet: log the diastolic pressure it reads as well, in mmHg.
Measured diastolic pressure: 85 mmHg
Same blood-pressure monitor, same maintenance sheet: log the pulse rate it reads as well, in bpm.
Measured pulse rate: 107 bpm
